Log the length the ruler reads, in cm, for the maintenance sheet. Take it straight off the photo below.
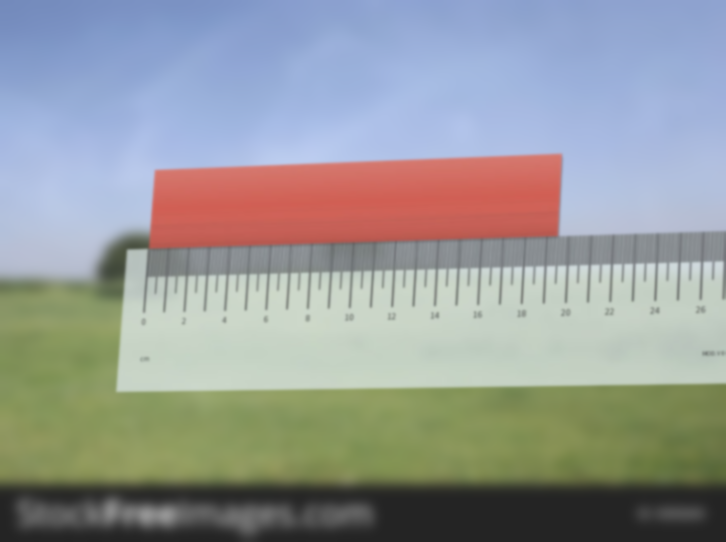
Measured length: 19.5 cm
